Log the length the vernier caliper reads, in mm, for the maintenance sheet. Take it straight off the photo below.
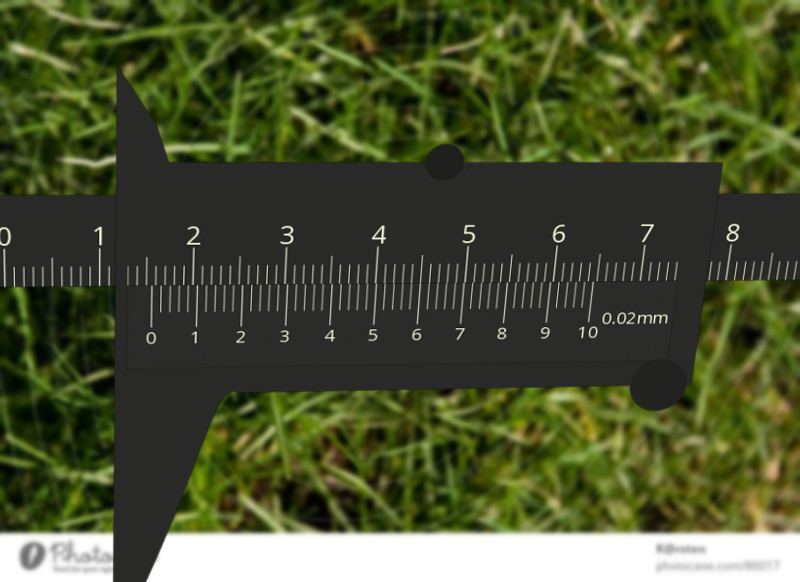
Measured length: 15.6 mm
